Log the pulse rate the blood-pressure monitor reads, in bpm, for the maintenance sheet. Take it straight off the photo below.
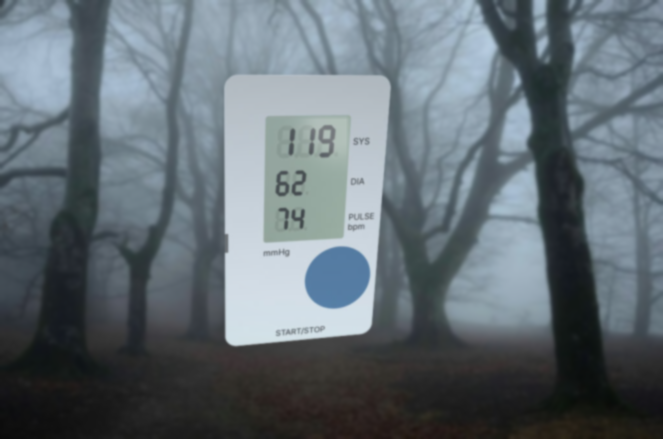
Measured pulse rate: 74 bpm
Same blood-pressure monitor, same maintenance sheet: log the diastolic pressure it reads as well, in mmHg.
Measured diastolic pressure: 62 mmHg
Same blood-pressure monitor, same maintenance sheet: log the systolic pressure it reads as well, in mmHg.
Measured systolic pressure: 119 mmHg
